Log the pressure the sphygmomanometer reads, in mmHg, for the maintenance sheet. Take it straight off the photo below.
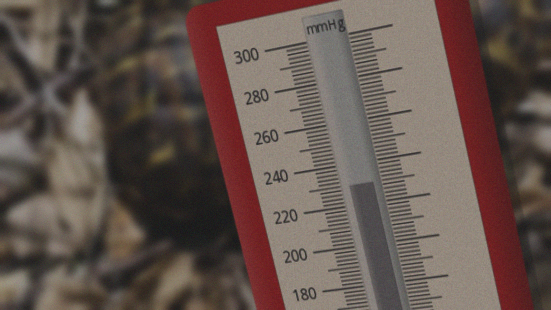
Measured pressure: 230 mmHg
